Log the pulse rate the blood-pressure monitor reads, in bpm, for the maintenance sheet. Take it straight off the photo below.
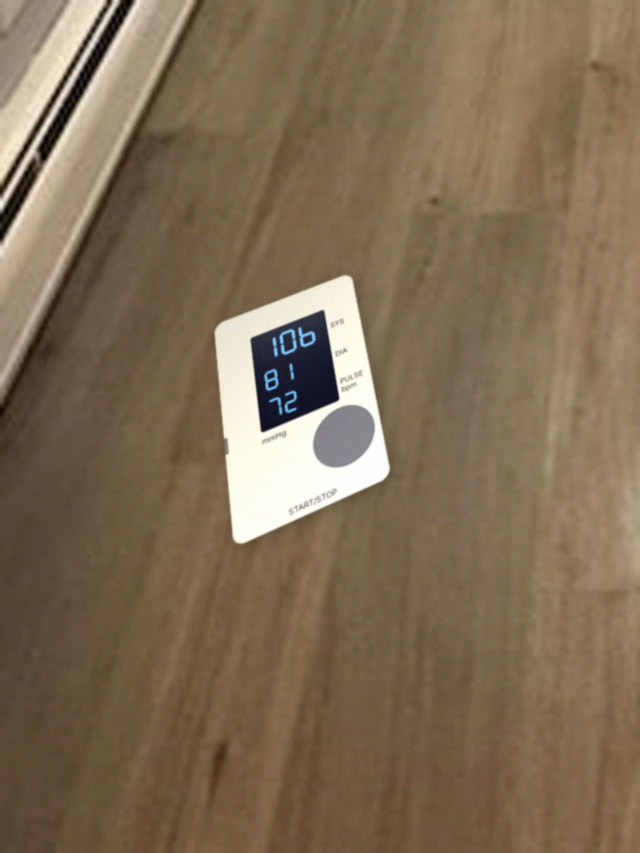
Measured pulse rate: 72 bpm
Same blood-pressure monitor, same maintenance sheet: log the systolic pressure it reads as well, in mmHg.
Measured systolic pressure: 106 mmHg
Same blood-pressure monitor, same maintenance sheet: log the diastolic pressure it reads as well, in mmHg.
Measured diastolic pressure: 81 mmHg
